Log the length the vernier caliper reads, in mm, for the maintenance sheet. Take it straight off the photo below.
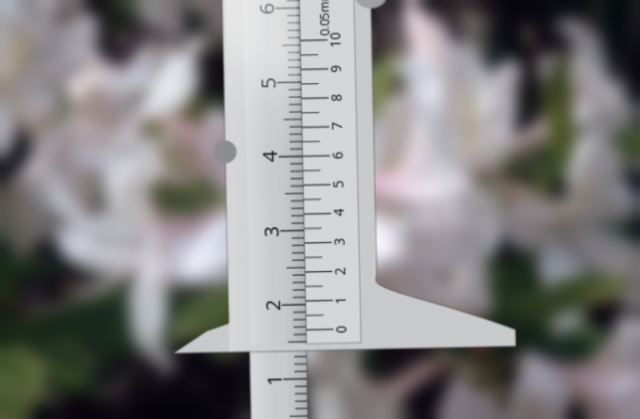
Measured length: 16.6 mm
